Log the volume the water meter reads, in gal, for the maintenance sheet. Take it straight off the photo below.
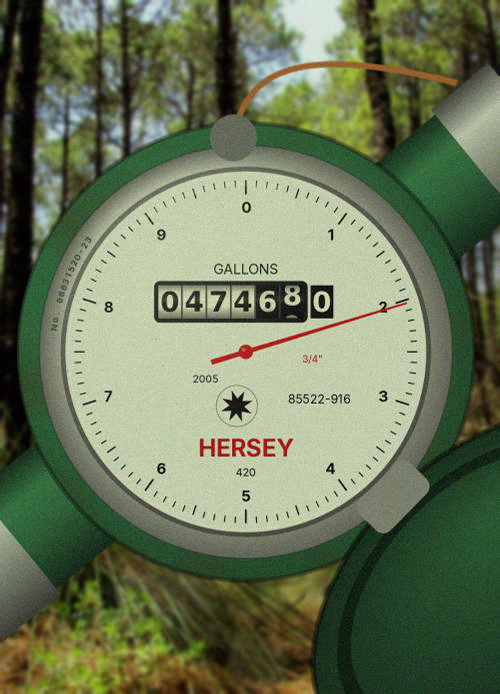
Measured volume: 474682.0 gal
